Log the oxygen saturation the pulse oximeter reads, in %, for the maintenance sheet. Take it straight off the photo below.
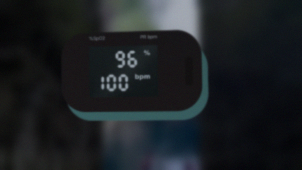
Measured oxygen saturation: 96 %
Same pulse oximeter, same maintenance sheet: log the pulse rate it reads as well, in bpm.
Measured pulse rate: 100 bpm
